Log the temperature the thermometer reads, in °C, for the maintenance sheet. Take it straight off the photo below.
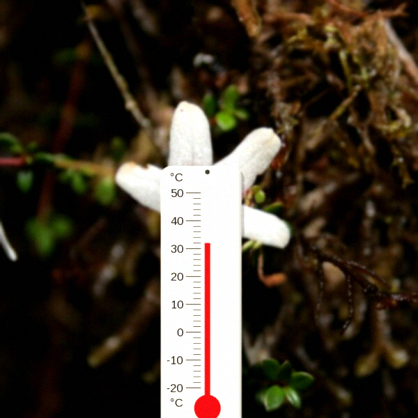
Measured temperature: 32 °C
